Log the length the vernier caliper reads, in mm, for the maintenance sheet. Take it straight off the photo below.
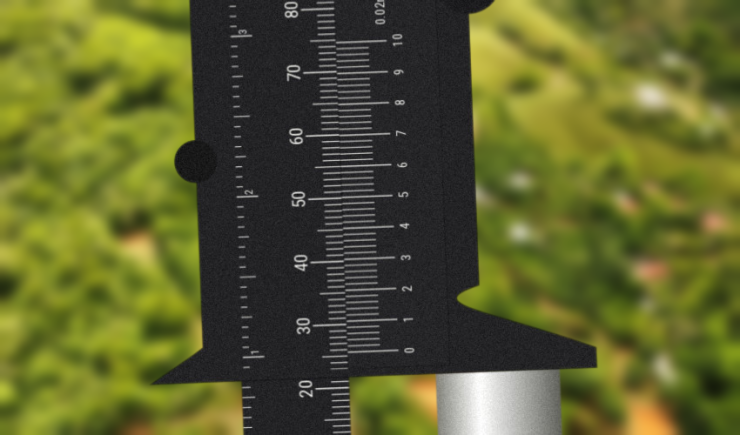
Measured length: 25.6 mm
